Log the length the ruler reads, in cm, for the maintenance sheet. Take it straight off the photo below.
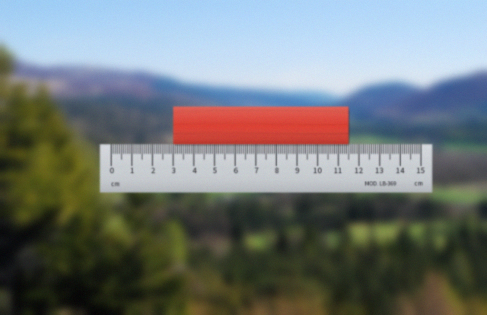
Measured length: 8.5 cm
